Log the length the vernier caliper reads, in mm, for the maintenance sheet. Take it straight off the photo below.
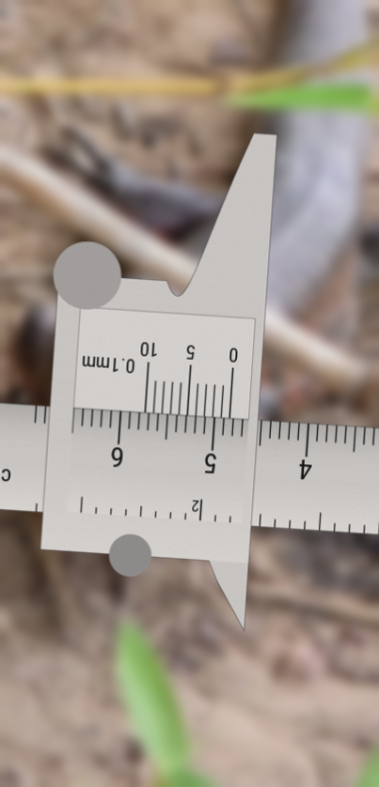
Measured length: 48.4 mm
